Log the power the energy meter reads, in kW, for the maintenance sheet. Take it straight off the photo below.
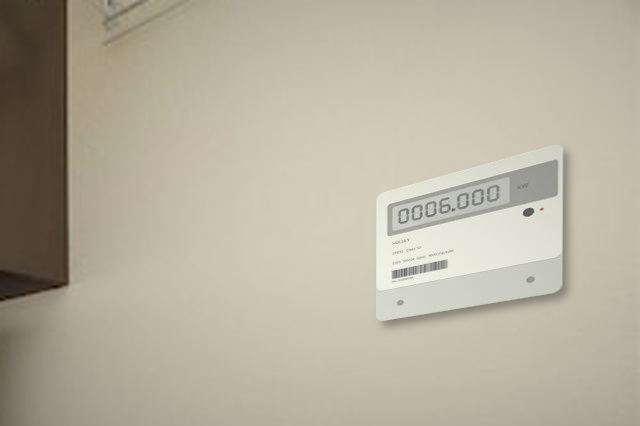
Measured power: 6.000 kW
